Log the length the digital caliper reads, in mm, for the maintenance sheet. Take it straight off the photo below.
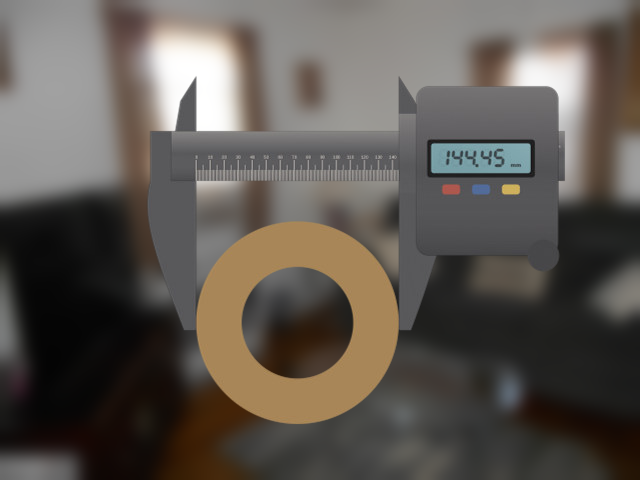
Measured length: 144.45 mm
